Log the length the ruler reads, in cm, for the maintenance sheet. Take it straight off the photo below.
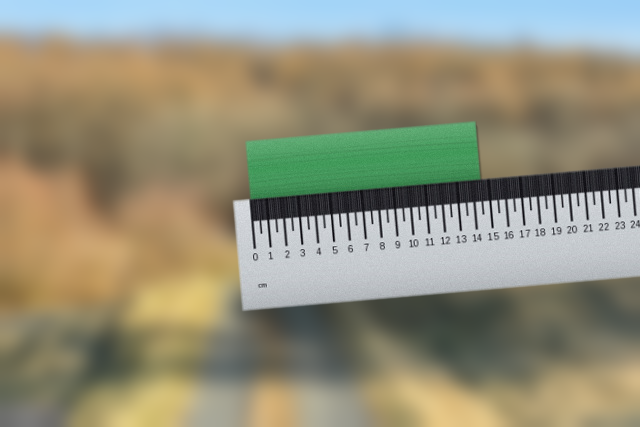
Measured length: 14.5 cm
